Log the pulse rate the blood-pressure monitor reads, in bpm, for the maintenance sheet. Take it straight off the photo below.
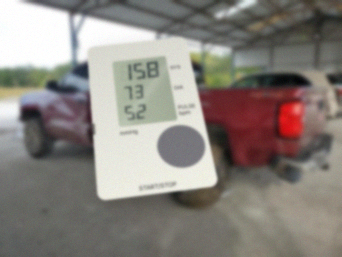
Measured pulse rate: 52 bpm
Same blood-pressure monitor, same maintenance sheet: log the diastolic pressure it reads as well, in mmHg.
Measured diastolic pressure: 73 mmHg
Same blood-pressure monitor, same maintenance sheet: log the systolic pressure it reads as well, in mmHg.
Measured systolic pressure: 158 mmHg
